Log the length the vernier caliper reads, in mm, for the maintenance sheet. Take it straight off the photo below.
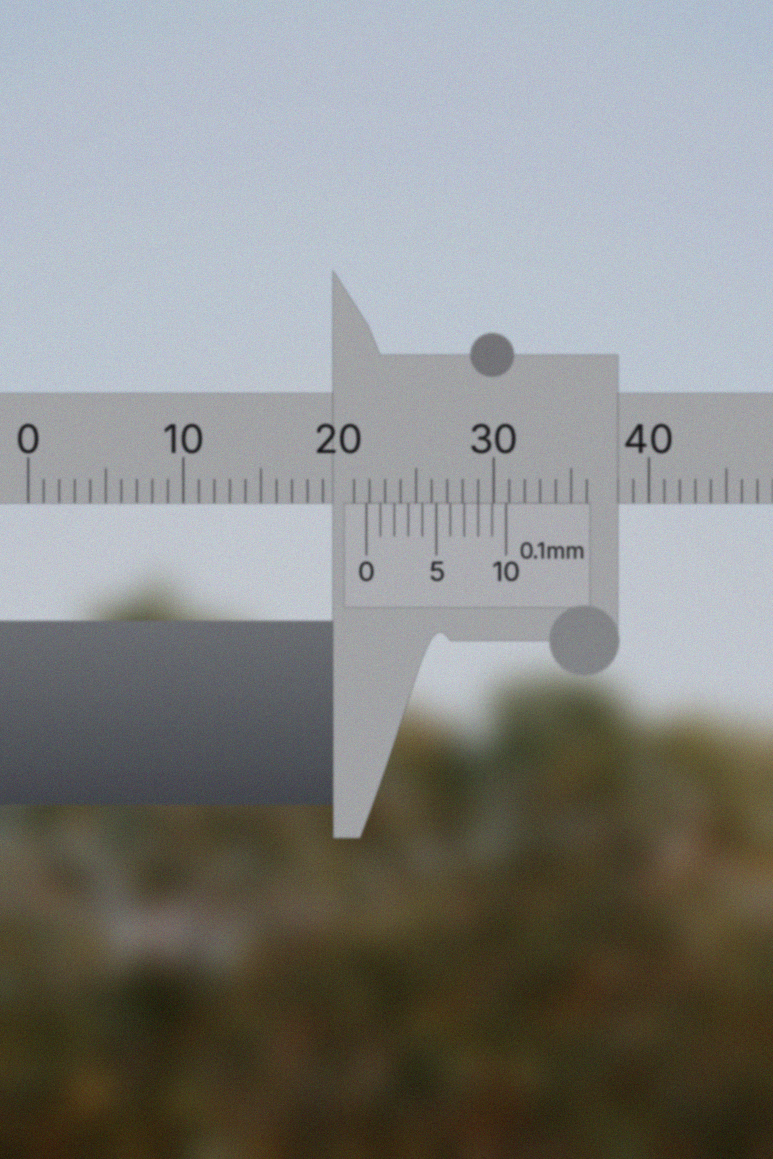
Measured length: 21.8 mm
